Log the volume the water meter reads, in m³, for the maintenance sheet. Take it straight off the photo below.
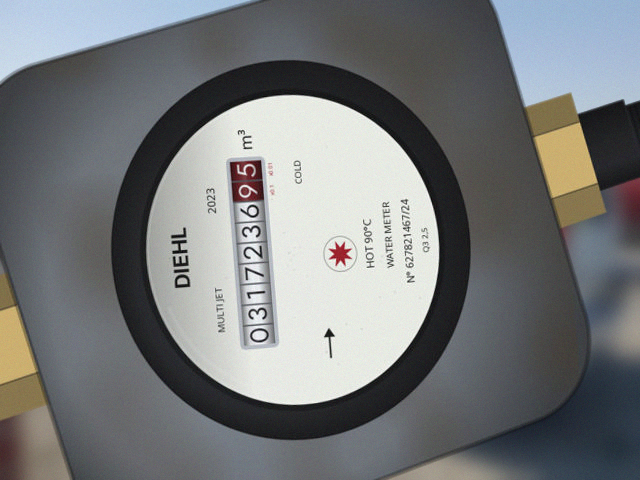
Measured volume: 317236.95 m³
